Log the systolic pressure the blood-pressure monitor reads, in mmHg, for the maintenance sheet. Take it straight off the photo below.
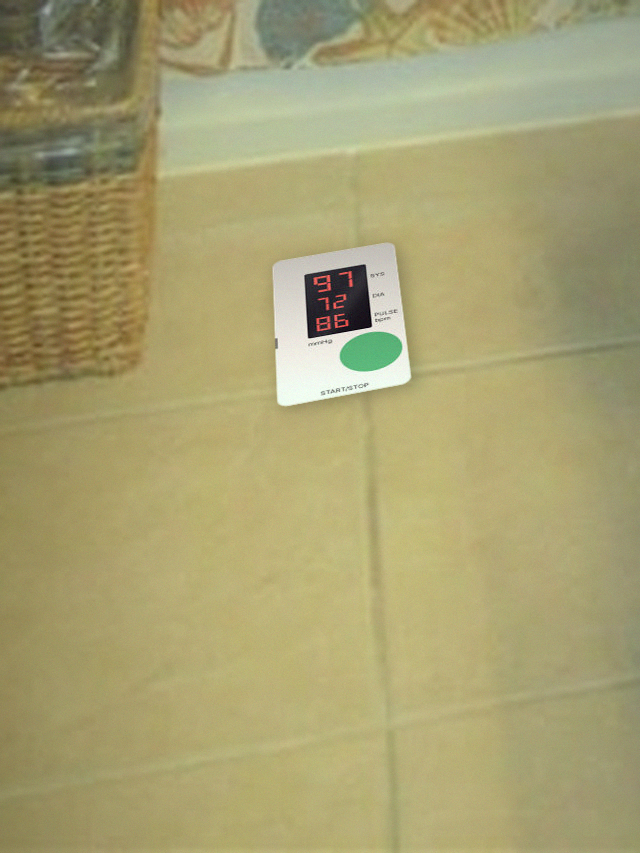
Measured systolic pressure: 97 mmHg
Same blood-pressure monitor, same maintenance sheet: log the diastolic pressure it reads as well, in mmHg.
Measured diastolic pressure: 72 mmHg
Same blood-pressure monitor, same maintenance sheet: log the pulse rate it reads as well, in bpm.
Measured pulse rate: 86 bpm
